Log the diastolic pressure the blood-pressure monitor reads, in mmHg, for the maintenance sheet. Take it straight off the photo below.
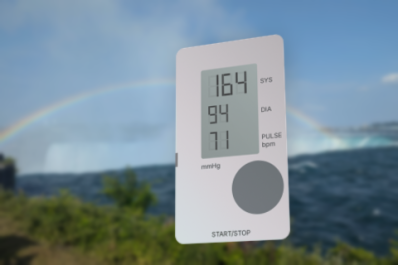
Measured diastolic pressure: 94 mmHg
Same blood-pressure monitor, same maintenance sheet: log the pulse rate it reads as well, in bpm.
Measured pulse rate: 71 bpm
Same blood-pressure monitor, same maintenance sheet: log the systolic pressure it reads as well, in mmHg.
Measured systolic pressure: 164 mmHg
